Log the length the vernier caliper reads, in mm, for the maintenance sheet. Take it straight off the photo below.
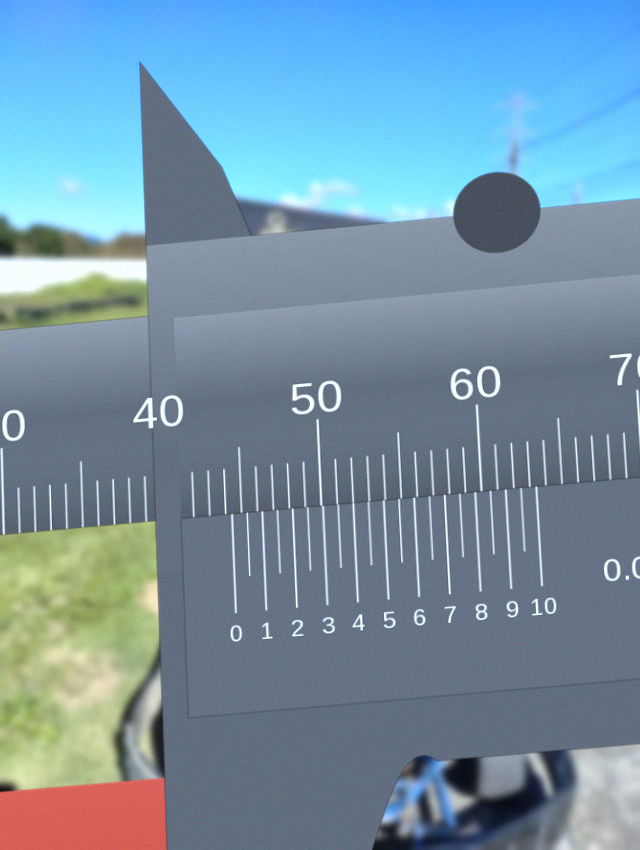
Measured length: 44.4 mm
